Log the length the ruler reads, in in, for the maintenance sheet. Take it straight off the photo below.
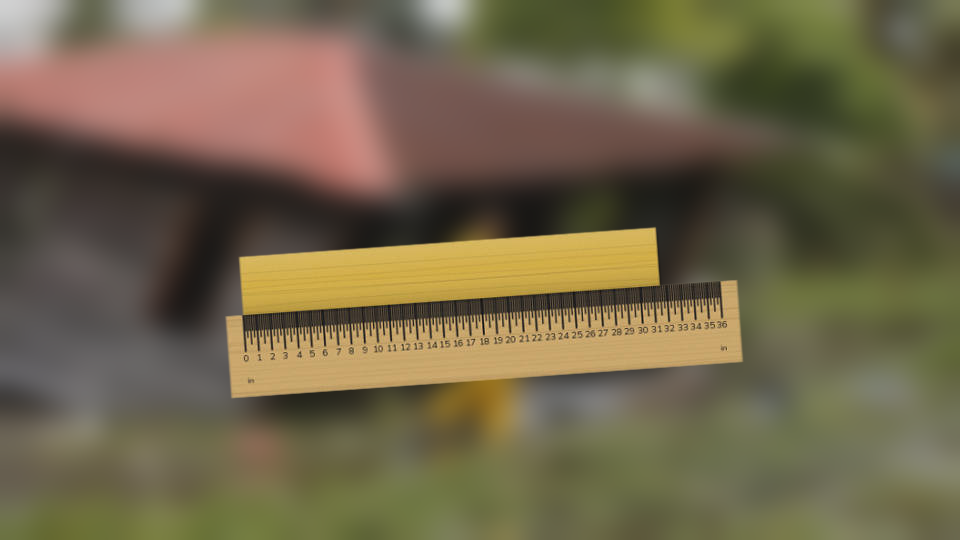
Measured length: 31.5 in
